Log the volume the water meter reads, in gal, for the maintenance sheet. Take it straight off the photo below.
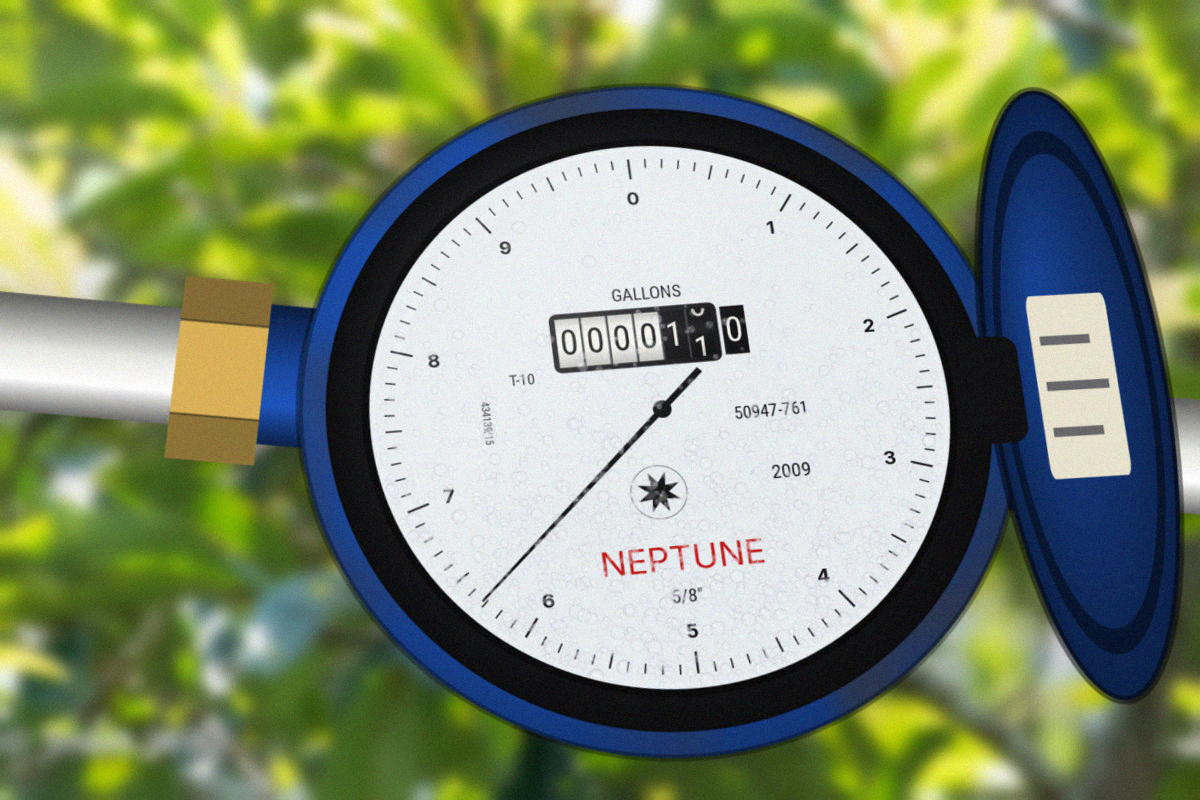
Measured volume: 106.3 gal
